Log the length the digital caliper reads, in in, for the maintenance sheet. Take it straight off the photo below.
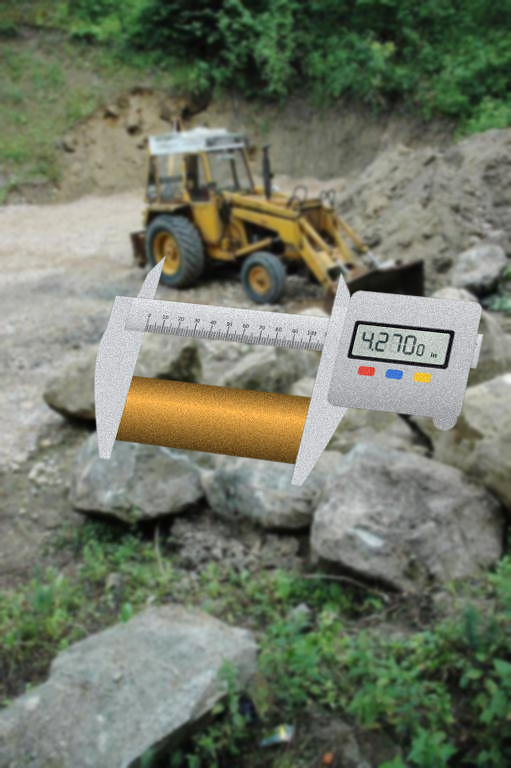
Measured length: 4.2700 in
